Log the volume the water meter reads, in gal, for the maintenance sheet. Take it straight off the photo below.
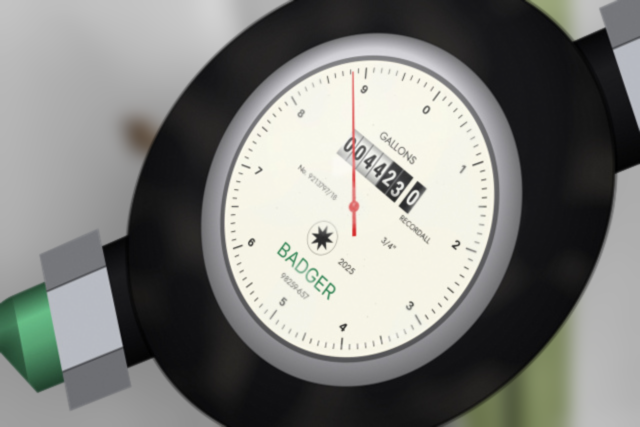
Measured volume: 44228.8 gal
